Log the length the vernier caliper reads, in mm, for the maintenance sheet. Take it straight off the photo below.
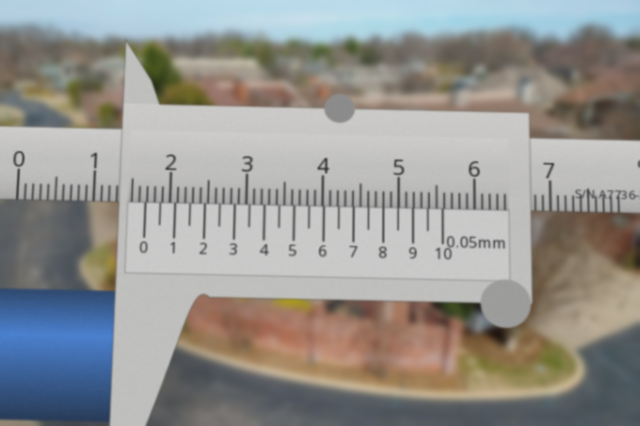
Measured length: 16.8 mm
